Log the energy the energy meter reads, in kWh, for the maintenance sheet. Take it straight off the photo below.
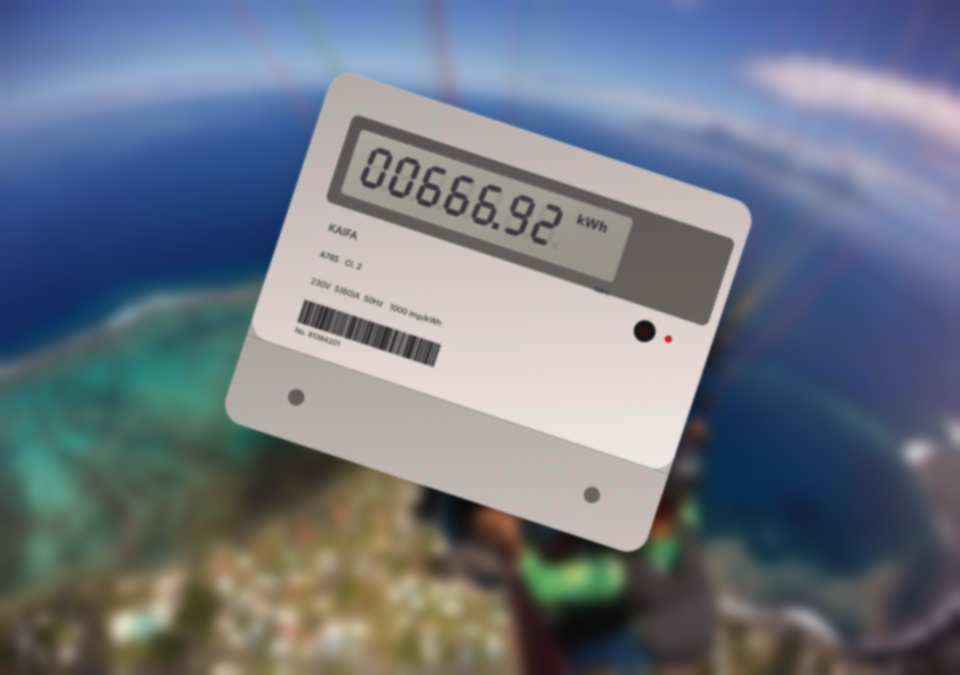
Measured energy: 666.92 kWh
